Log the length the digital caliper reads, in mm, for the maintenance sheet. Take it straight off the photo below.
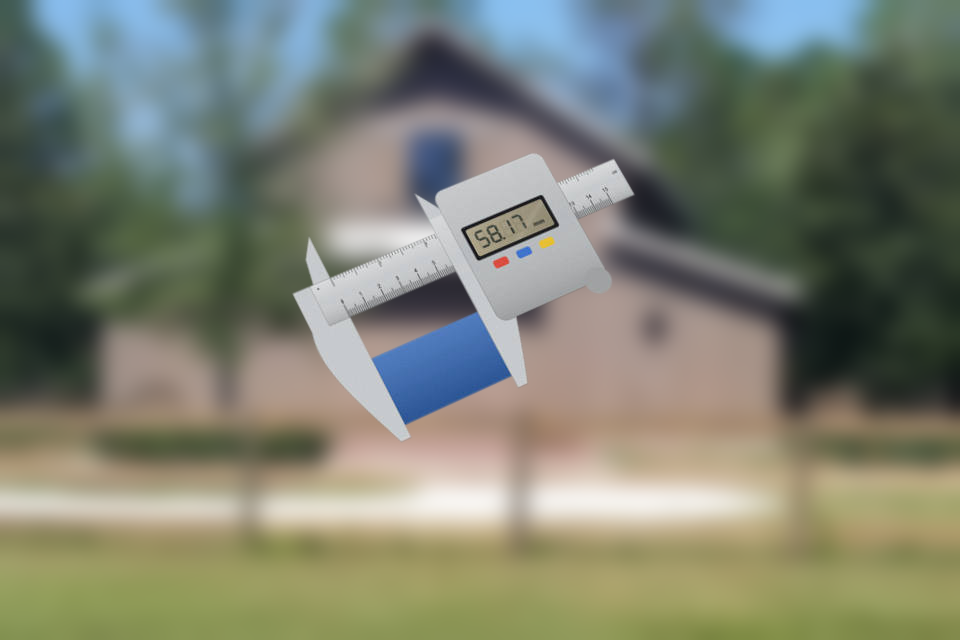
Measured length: 58.17 mm
